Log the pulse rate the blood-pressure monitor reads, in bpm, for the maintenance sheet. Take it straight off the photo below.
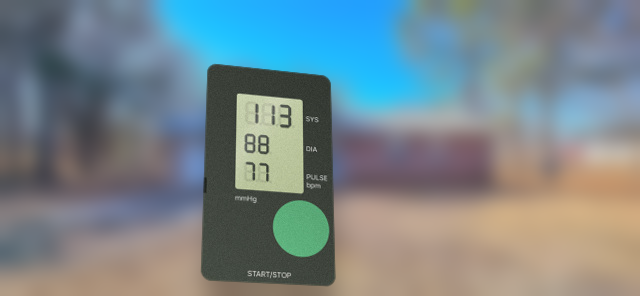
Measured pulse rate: 77 bpm
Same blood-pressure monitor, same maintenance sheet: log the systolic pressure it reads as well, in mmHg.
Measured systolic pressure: 113 mmHg
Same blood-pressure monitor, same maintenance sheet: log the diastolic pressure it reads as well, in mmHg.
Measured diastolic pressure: 88 mmHg
